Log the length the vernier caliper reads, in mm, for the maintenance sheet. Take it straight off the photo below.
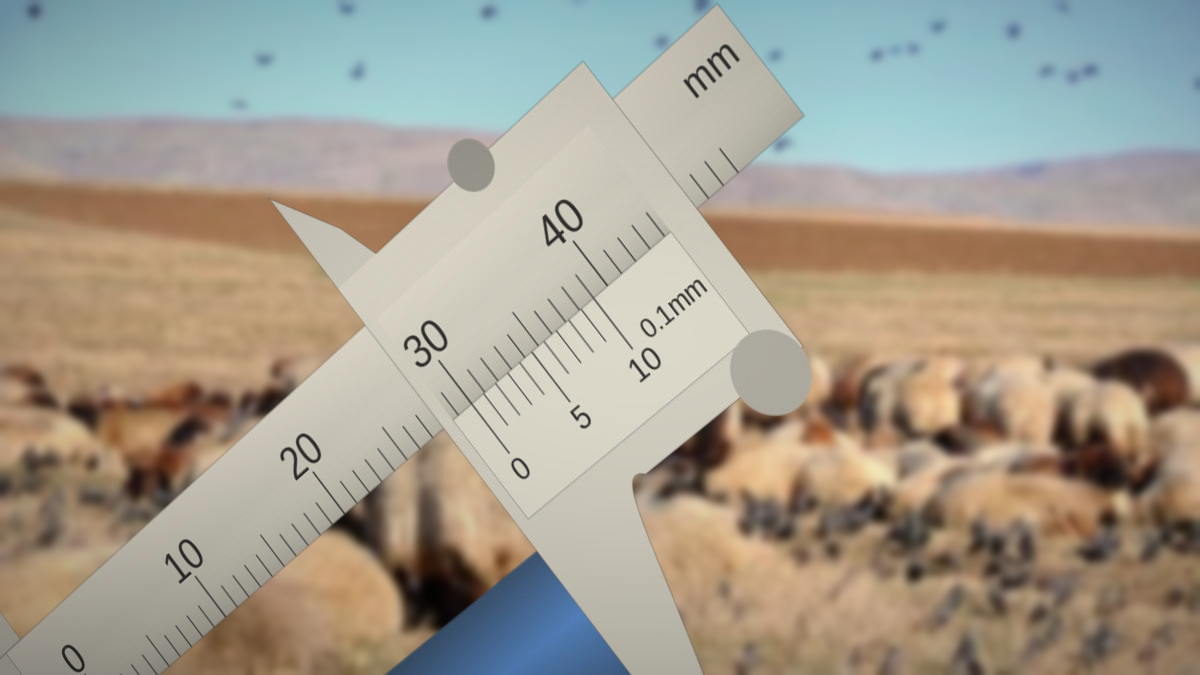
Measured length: 30.0 mm
